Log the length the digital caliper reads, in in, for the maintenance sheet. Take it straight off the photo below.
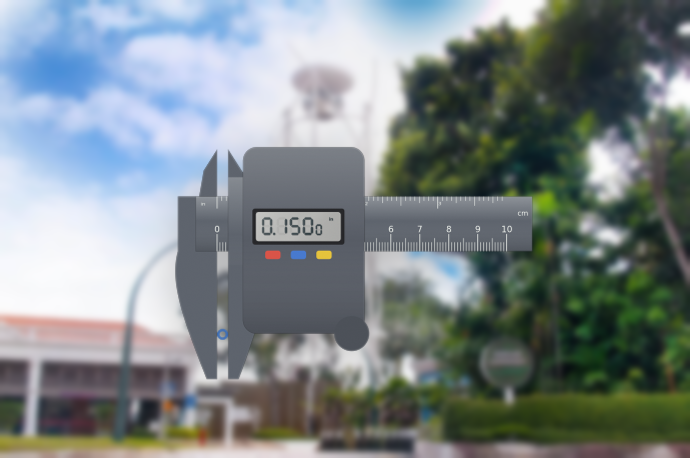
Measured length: 0.1500 in
